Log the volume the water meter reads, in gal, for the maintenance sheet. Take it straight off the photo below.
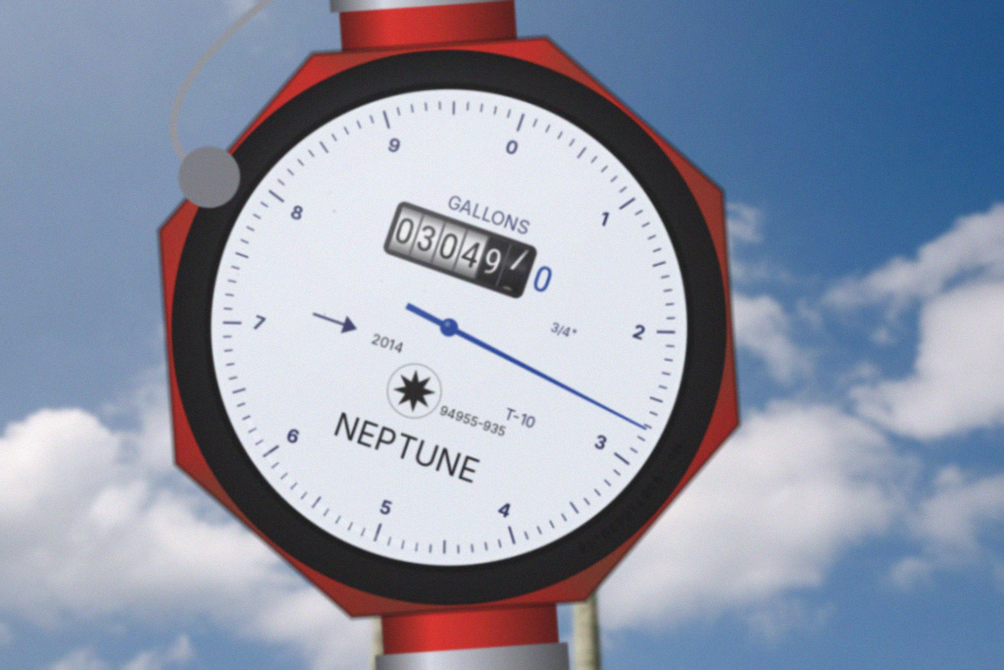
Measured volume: 304972.7 gal
